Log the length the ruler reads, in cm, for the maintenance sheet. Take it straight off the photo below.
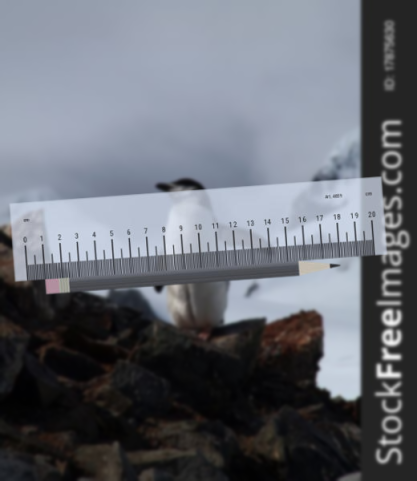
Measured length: 17 cm
